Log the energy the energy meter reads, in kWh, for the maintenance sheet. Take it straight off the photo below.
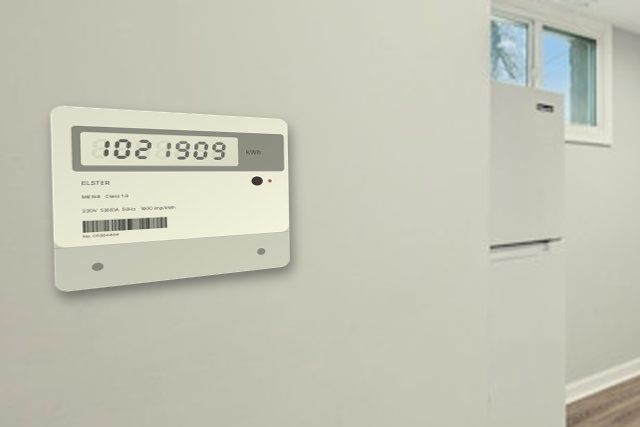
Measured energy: 1021909 kWh
